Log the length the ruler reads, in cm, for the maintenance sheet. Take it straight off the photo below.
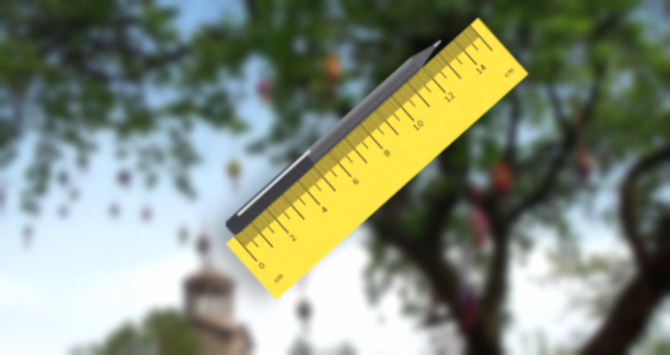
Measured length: 13.5 cm
